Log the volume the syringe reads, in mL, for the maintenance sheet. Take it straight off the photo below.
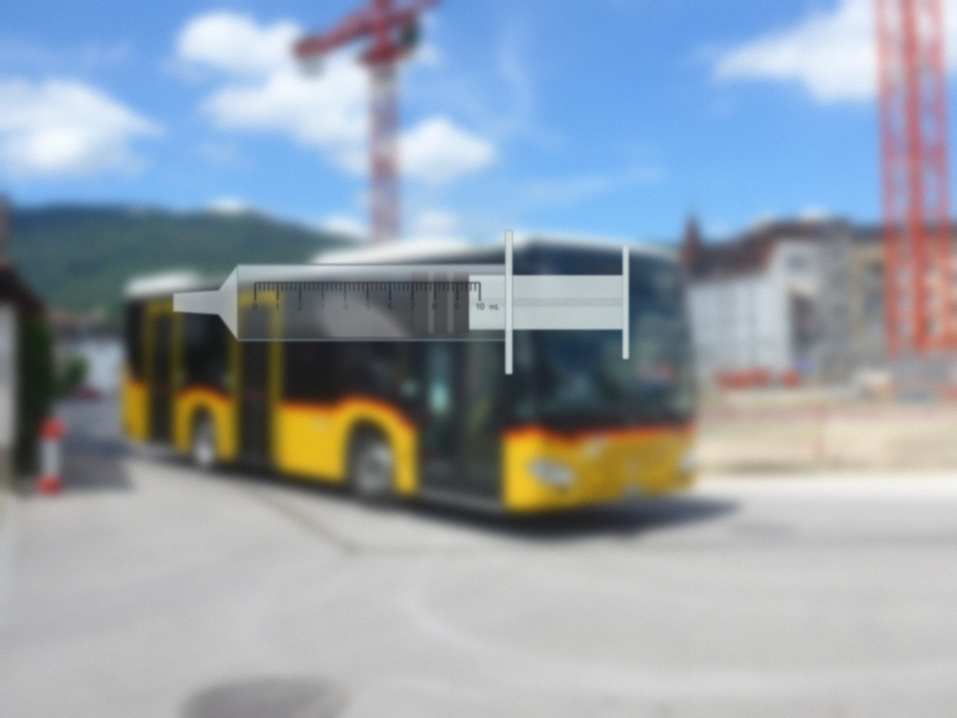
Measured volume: 7 mL
